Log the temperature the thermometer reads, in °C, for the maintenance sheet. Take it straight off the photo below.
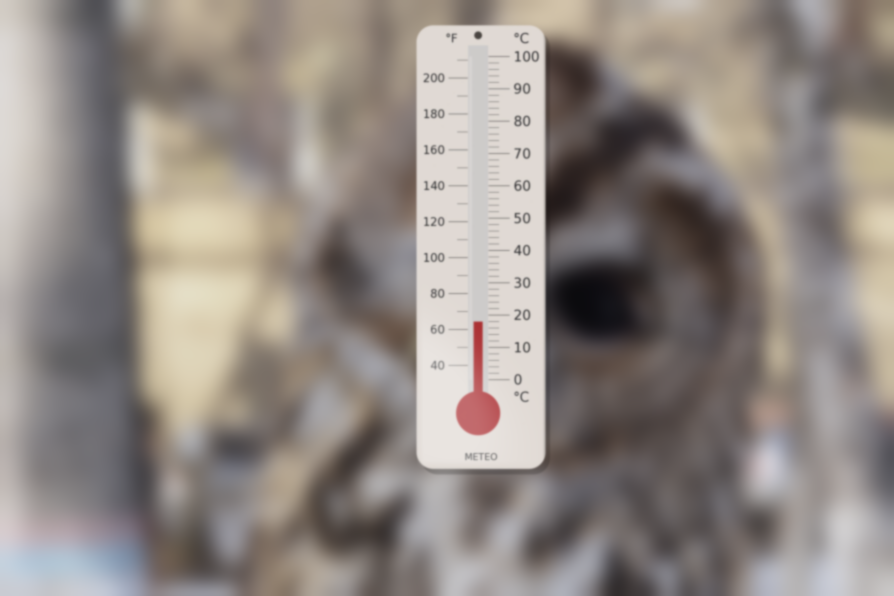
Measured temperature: 18 °C
